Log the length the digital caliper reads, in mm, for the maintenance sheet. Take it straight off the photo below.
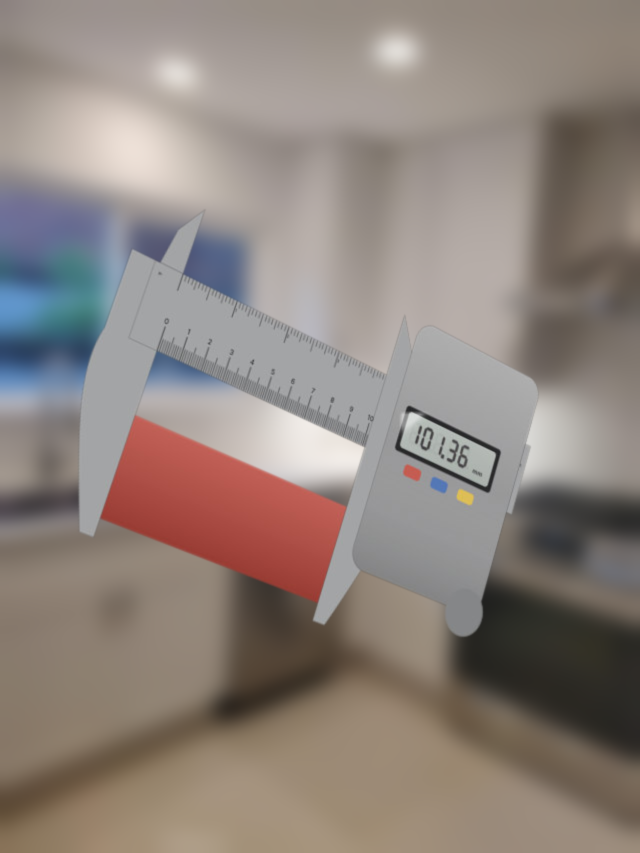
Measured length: 101.36 mm
